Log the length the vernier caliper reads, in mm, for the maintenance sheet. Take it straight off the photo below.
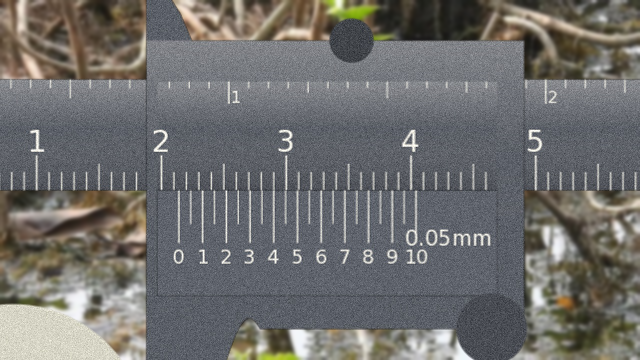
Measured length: 21.4 mm
